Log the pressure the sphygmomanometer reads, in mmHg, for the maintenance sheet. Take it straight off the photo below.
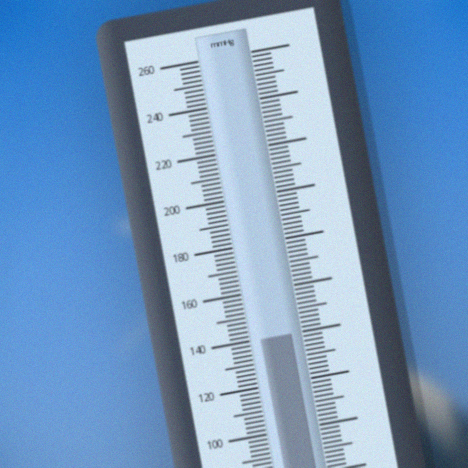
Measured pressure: 140 mmHg
